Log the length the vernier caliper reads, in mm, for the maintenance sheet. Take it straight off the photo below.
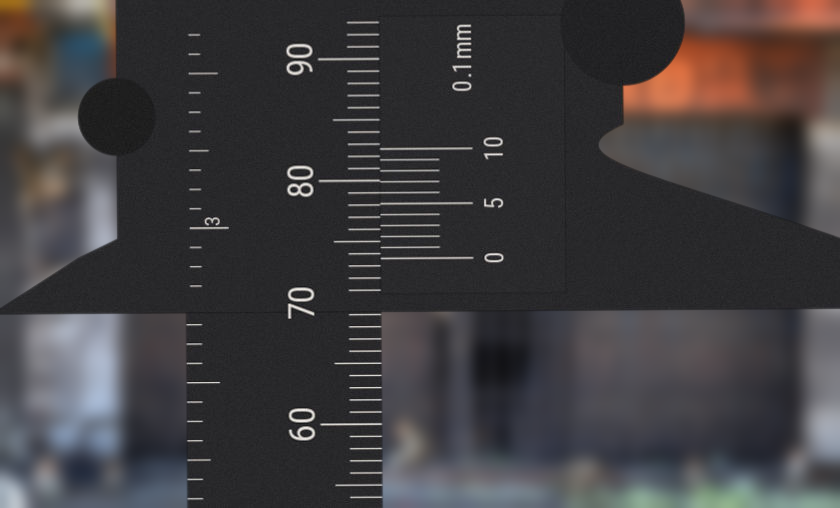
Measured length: 73.6 mm
